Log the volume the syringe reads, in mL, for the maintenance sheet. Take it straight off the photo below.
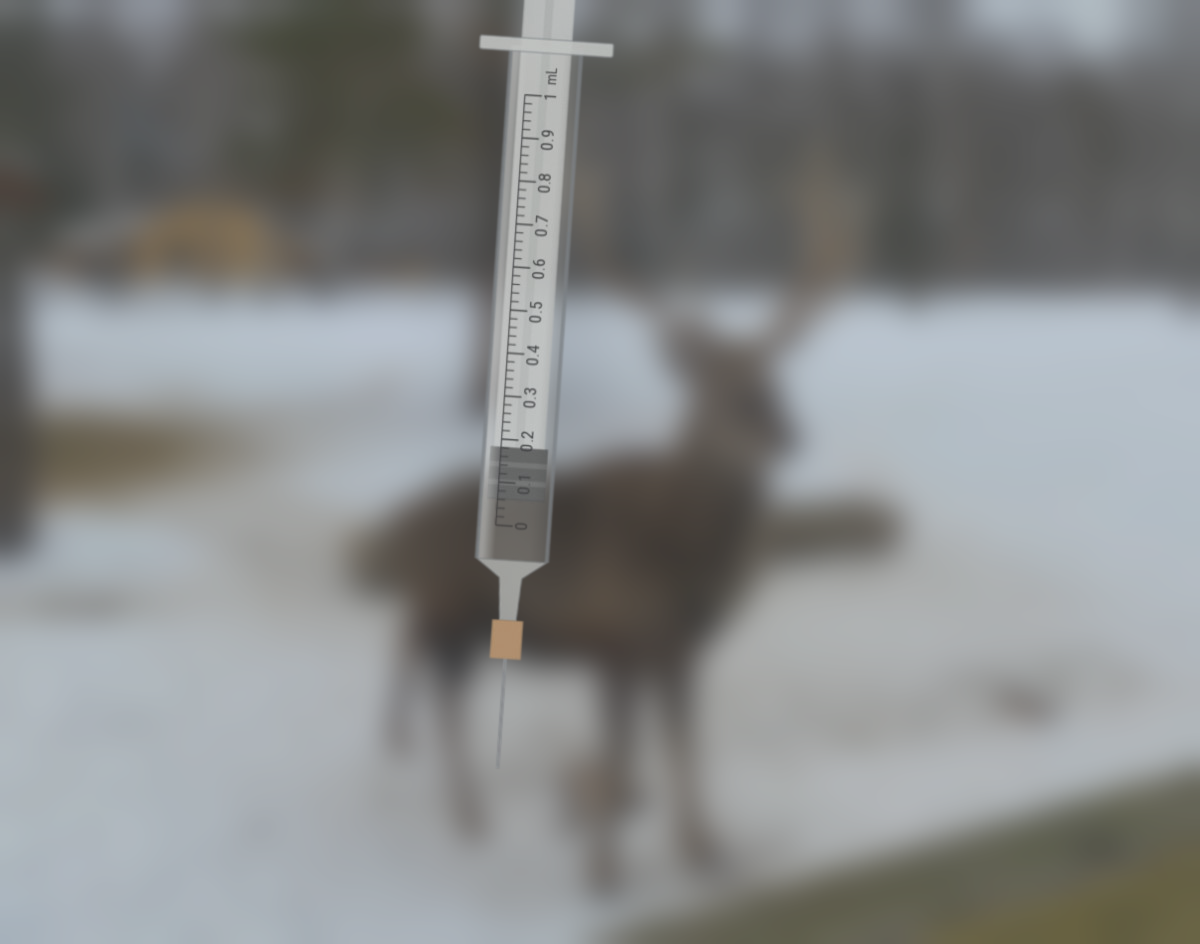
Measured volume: 0.06 mL
